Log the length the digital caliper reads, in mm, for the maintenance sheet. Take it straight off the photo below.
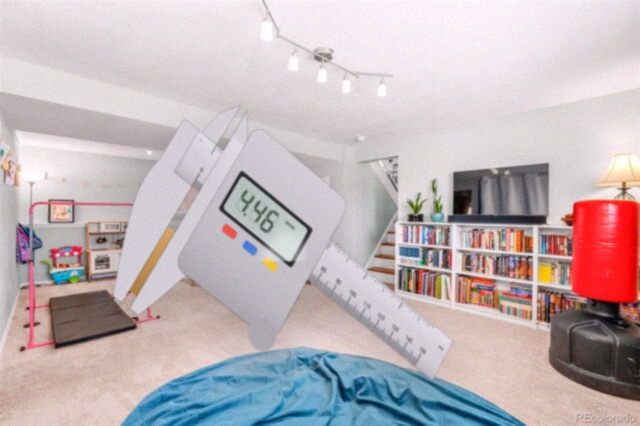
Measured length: 4.46 mm
